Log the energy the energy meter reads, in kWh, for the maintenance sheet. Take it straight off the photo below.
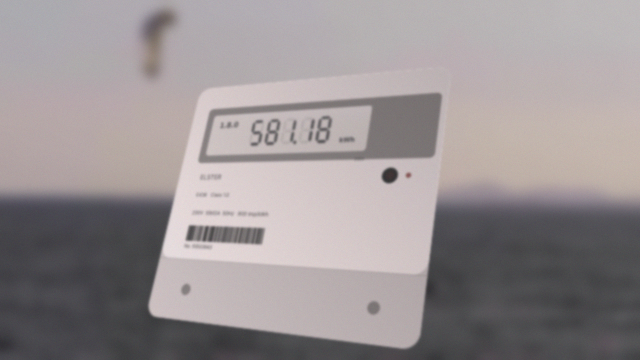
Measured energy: 581.18 kWh
